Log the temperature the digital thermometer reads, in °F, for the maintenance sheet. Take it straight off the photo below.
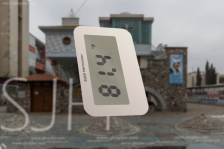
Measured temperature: 81.4 °F
